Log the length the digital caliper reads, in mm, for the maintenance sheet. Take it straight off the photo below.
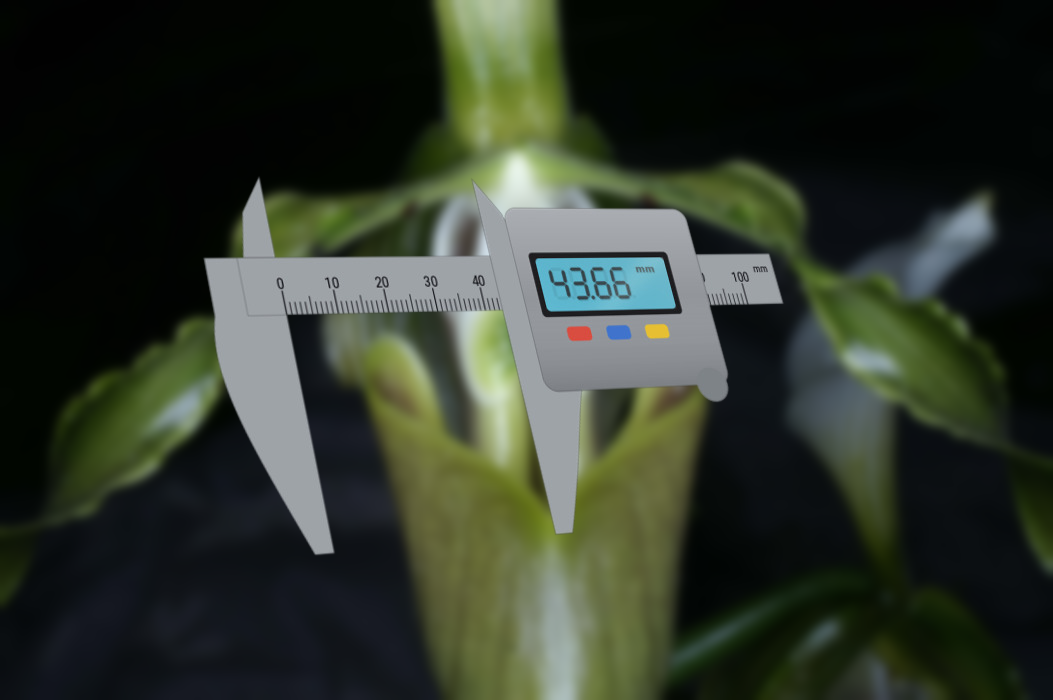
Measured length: 43.66 mm
